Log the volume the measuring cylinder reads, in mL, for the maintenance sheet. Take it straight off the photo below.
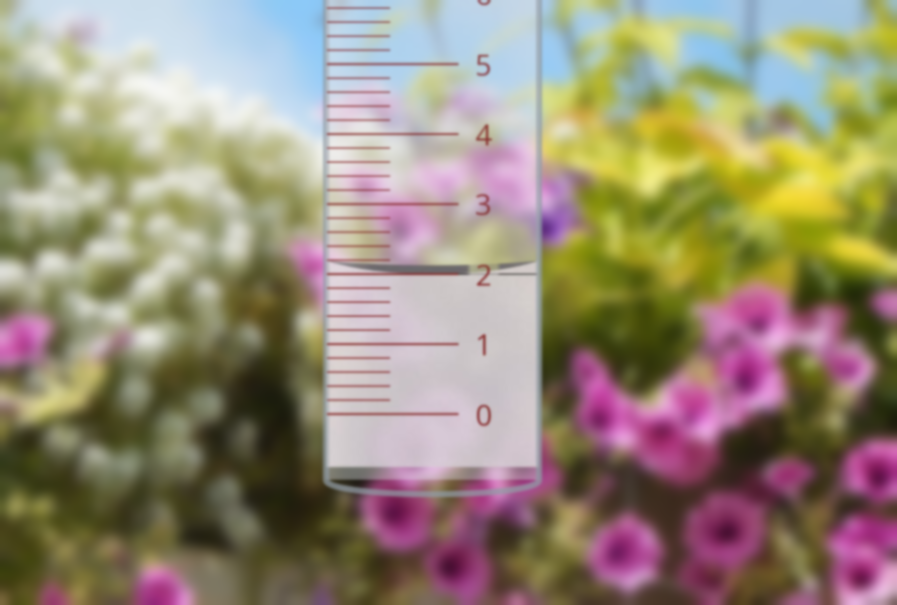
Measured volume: 2 mL
